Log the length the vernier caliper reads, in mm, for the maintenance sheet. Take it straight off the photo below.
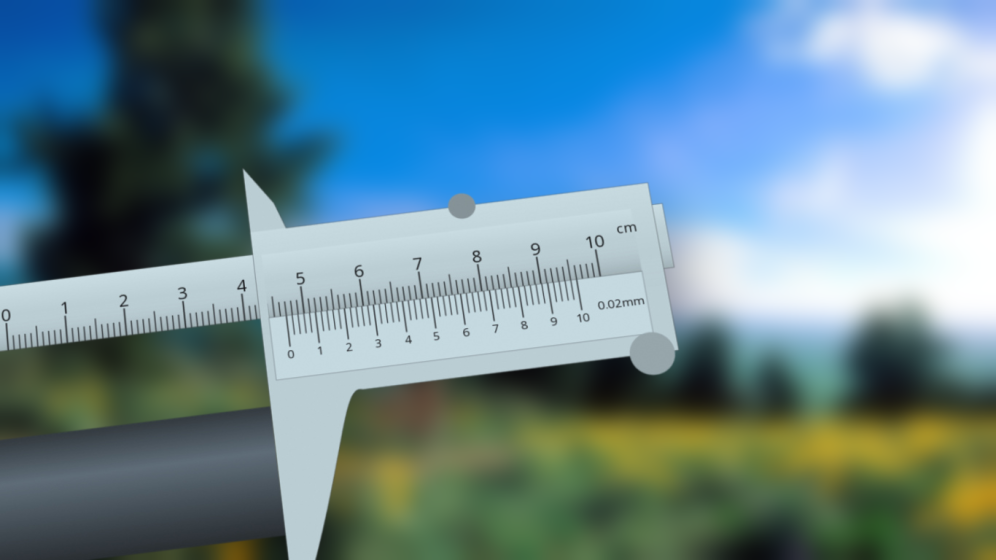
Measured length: 47.0 mm
